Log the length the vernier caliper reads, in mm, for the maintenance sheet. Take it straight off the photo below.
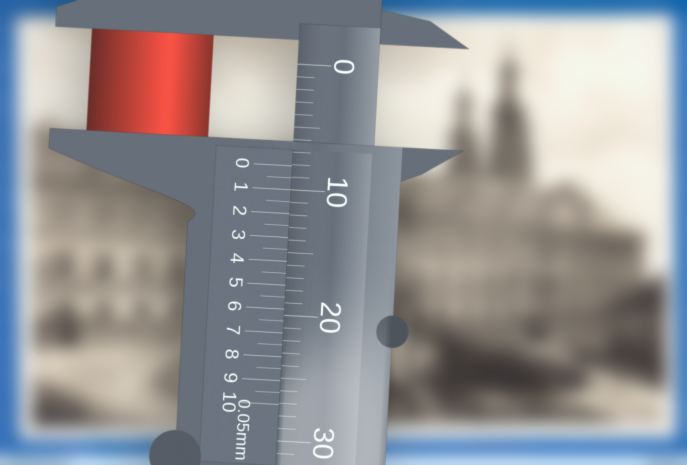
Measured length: 8.1 mm
